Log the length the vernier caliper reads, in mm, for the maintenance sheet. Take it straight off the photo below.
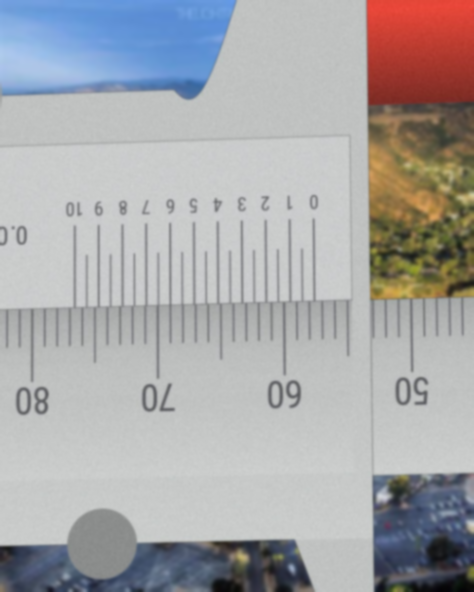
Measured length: 57.6 mm
